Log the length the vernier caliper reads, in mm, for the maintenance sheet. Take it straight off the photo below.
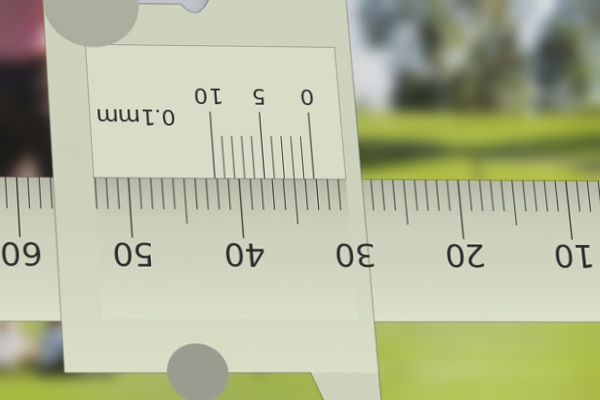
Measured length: 33.2 mm
